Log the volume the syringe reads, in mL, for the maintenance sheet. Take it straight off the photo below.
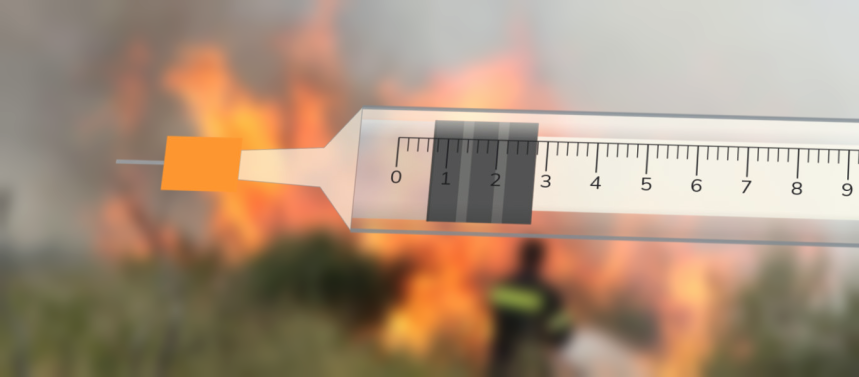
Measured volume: 0.7 mL
